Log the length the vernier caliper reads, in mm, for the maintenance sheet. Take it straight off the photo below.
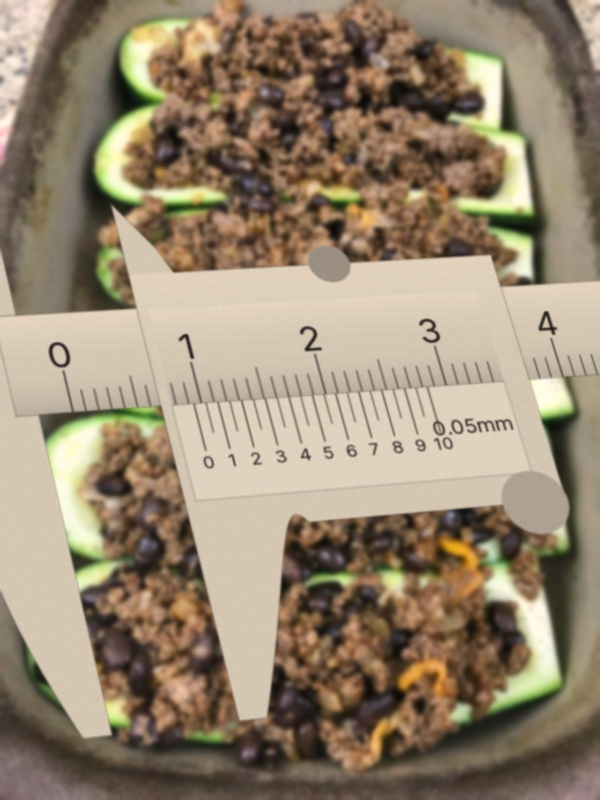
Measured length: 9.4 mm
